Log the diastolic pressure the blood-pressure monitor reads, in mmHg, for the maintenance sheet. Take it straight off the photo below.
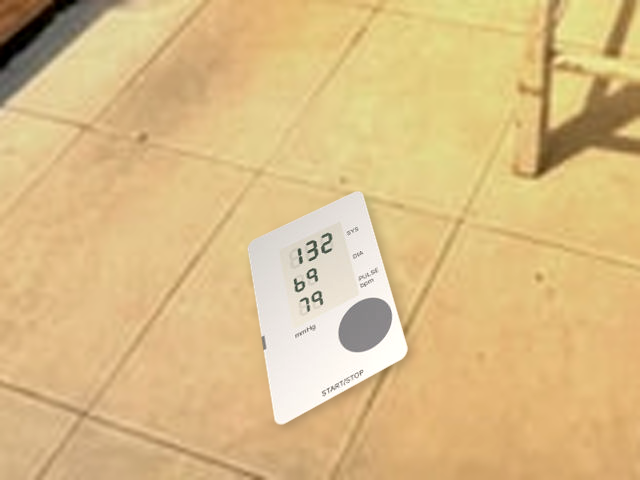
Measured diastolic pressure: 69 mmHg
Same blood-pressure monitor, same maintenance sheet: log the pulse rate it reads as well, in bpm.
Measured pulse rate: 79 bpm
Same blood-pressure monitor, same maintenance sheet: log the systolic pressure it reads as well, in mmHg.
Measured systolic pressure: 132 mmHg
